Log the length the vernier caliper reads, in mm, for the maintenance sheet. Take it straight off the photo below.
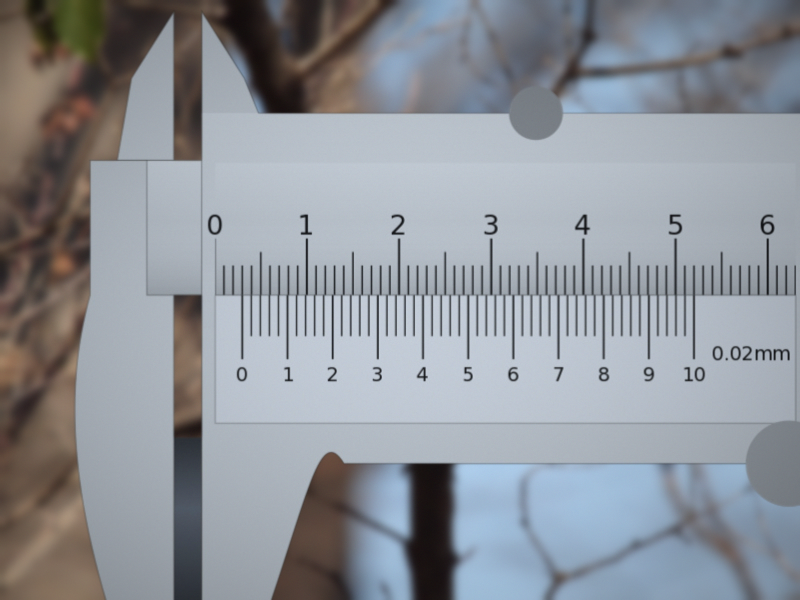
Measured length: 3.0 mm
